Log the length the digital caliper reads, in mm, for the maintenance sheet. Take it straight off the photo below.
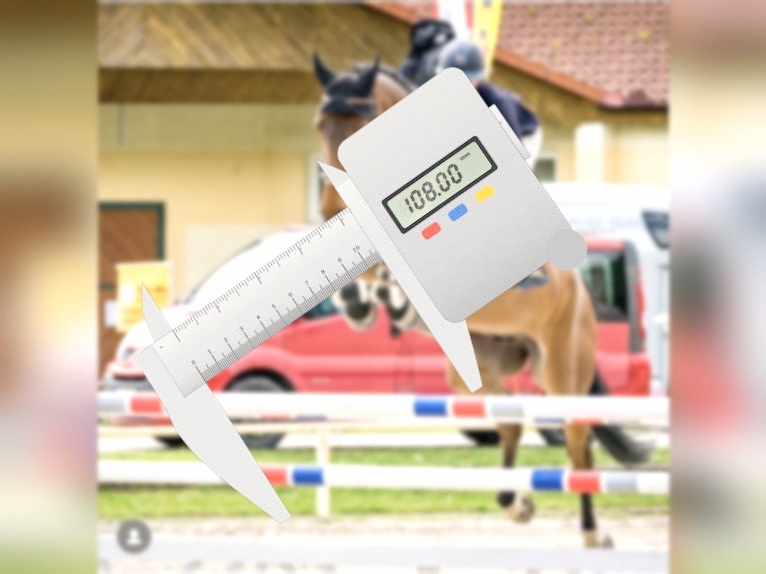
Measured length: 108.00 mm
